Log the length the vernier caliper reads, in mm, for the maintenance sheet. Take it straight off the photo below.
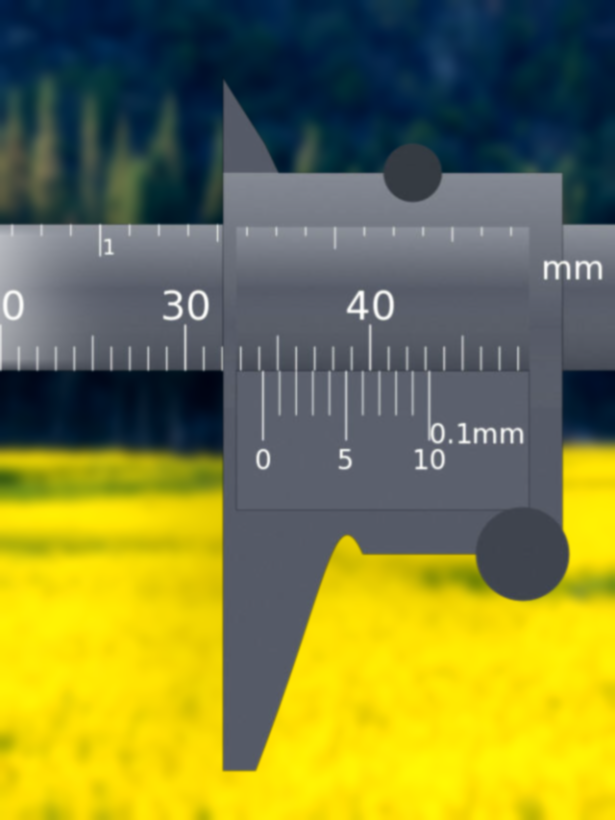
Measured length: 34.2 mm
